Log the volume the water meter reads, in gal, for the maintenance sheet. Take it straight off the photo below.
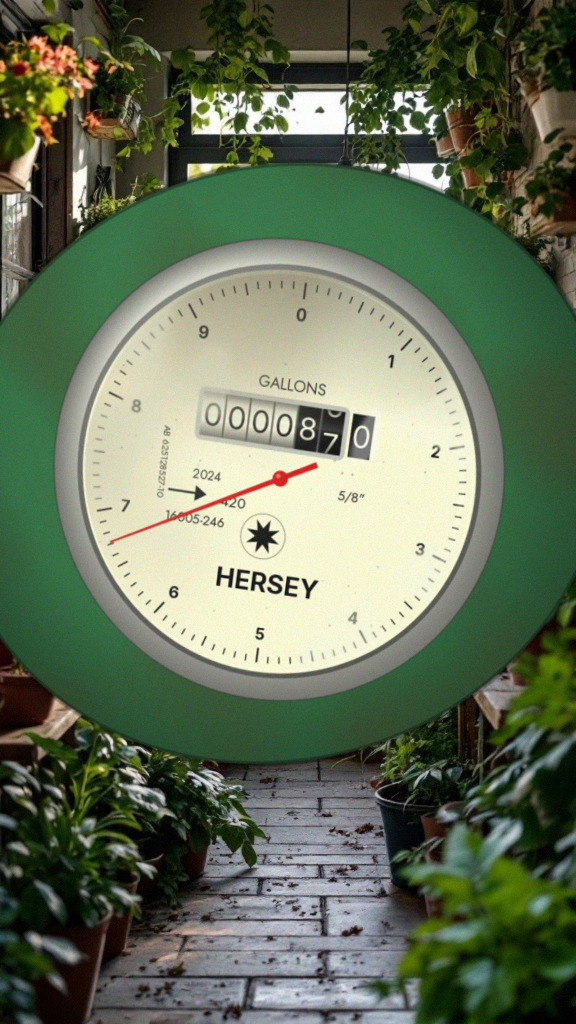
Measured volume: 866.7 gal
